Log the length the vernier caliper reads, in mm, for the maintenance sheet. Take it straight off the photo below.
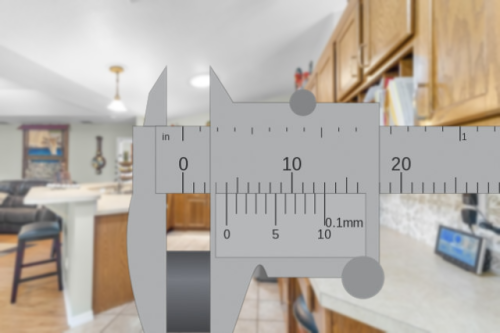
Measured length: 4.0 mm
